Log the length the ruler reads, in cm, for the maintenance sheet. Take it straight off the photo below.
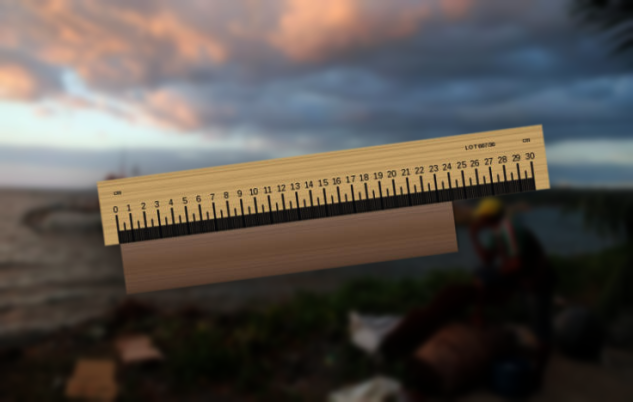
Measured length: 24 cm
